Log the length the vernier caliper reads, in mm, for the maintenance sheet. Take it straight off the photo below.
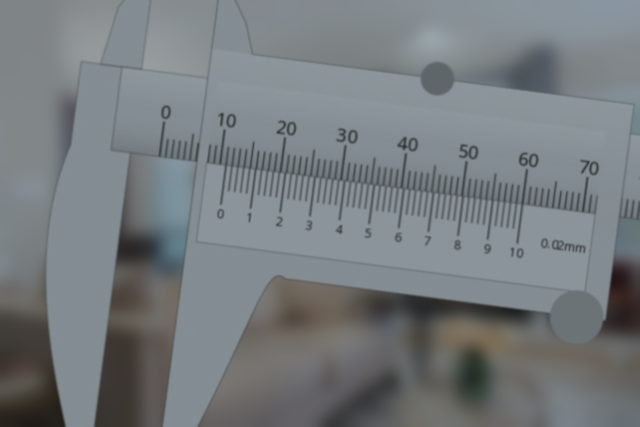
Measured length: 11.0 mm
